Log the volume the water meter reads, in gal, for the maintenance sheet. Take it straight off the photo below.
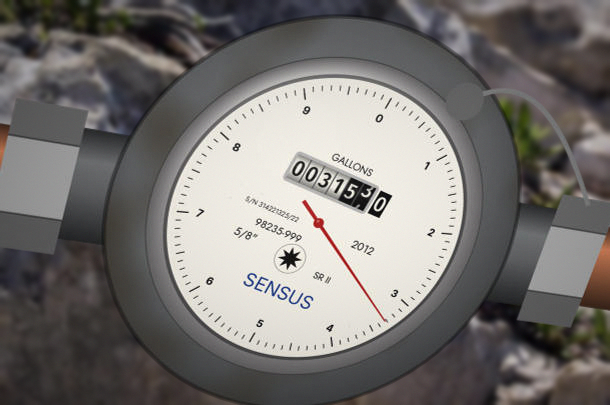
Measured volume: 31533.3 gal
